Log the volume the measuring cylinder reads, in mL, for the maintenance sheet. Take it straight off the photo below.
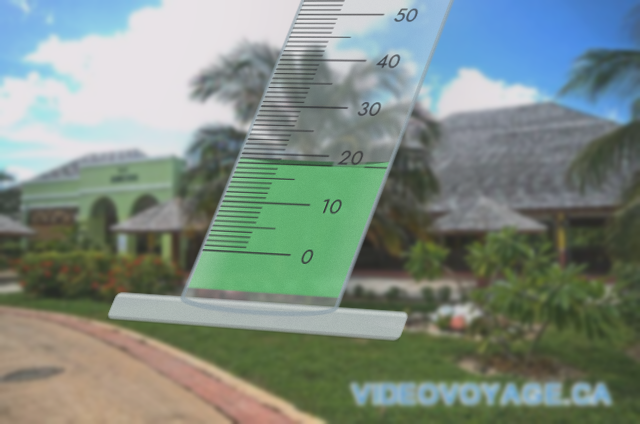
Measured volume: 18 mL
